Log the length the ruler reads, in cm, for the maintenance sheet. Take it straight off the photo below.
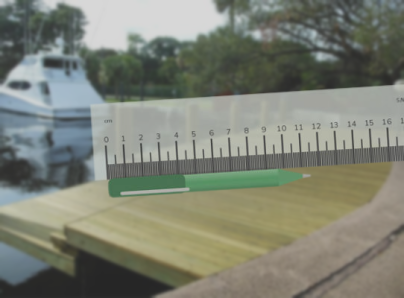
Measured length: 11.5 cm
